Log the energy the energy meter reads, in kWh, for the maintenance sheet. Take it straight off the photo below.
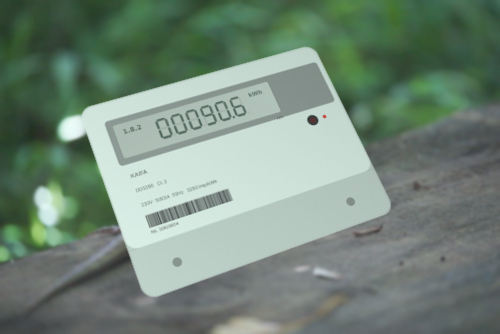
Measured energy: 90.6 kWh
